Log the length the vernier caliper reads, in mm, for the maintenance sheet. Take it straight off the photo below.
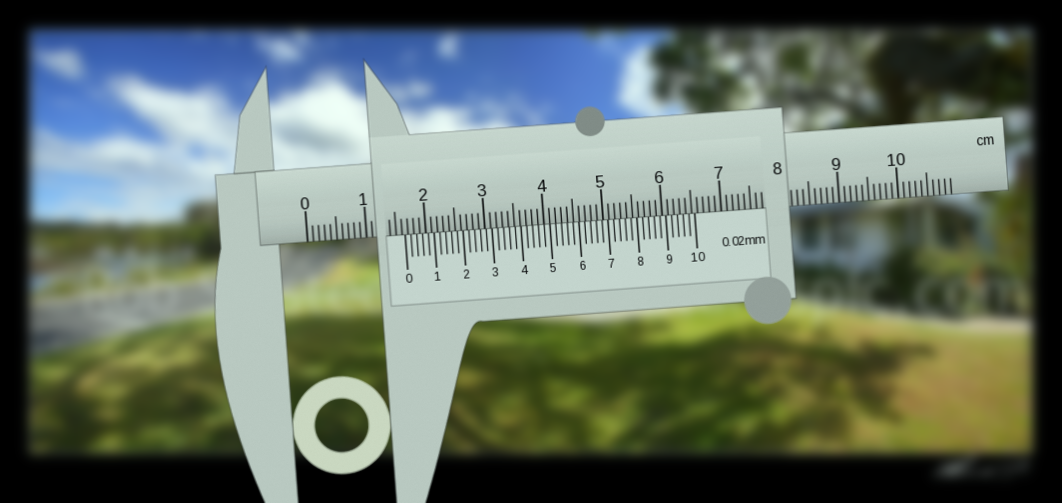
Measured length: 16.5 mm
